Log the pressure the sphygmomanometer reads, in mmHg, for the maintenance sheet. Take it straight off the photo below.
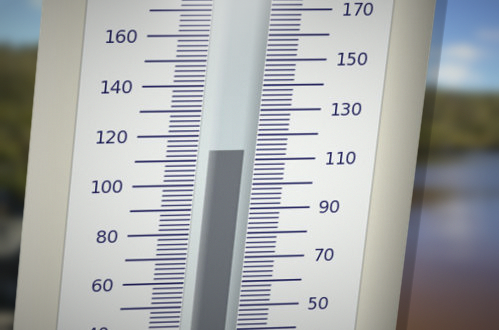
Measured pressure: 114 mmHg
